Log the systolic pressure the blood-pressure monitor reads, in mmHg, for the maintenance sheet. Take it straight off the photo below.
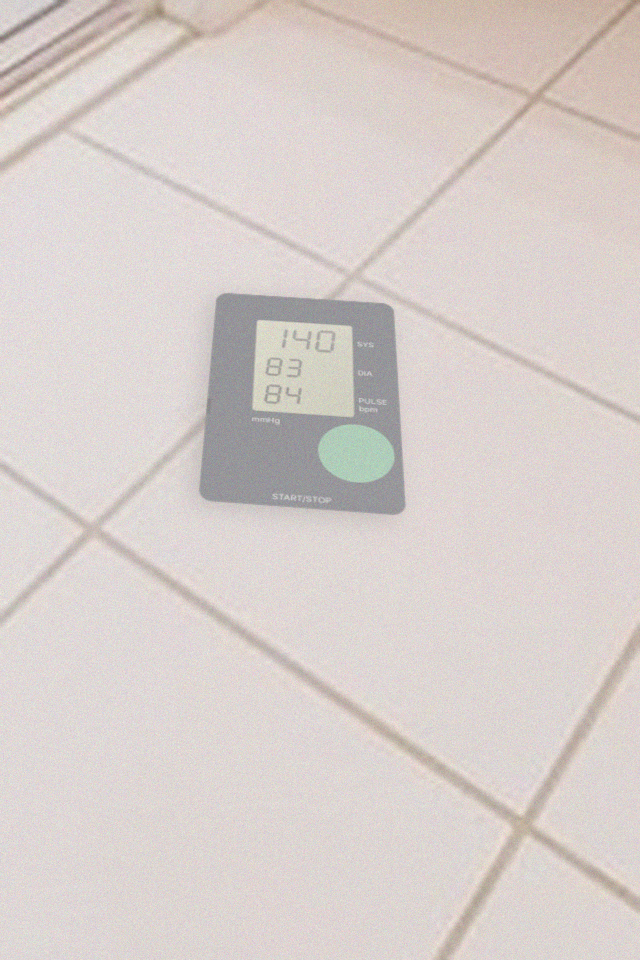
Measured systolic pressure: 140 mmHg
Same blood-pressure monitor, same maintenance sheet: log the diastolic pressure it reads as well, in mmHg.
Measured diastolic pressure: 83 mmHg
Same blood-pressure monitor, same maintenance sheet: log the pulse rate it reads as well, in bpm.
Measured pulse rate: 84 bpm
